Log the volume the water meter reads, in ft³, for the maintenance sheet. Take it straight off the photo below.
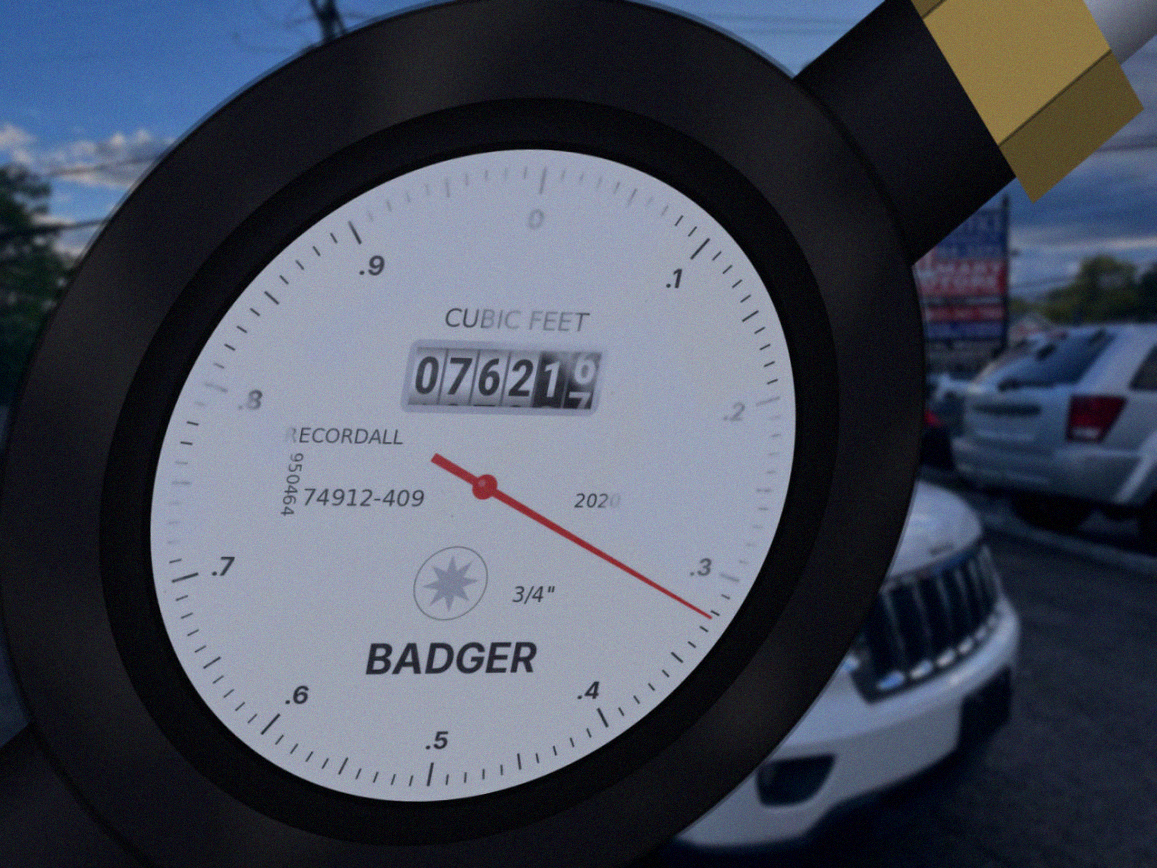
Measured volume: 76216.32 ft³
